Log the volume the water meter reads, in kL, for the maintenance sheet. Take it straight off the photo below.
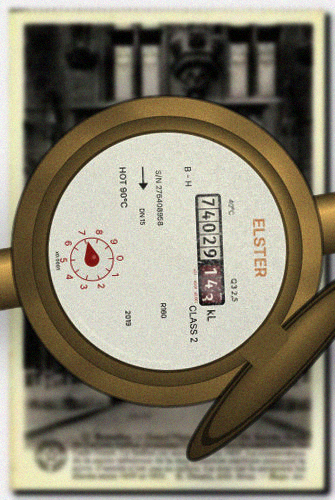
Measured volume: 74029.1427 kL
